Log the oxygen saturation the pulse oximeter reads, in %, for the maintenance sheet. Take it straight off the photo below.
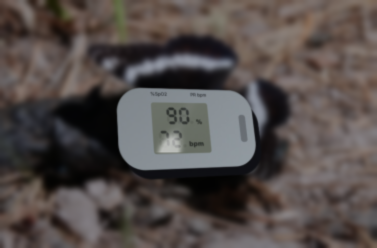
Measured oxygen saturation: 90 %
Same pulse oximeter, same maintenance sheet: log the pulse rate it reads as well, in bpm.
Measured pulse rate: 72 bpm
